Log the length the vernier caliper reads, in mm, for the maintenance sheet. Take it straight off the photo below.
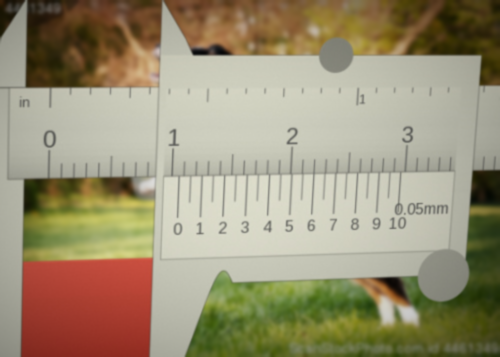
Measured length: 10.6 mm
